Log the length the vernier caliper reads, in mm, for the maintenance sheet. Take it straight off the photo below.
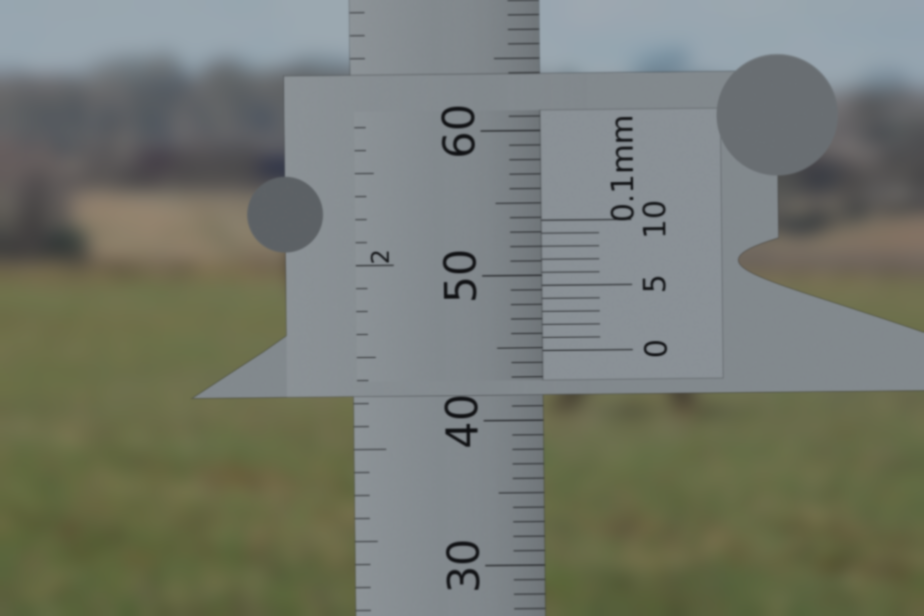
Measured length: 44.8 mm
